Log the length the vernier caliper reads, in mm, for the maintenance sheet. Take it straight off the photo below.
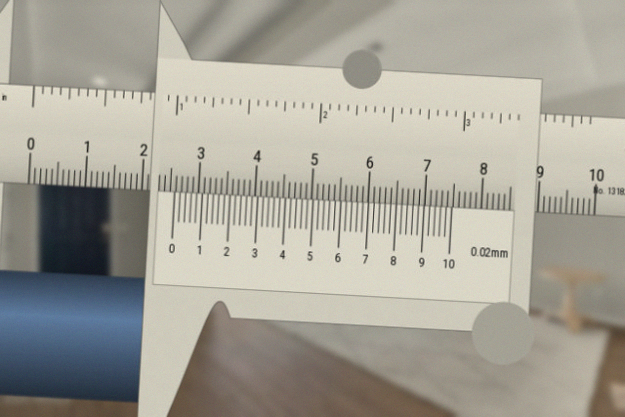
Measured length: 25.8 mm
